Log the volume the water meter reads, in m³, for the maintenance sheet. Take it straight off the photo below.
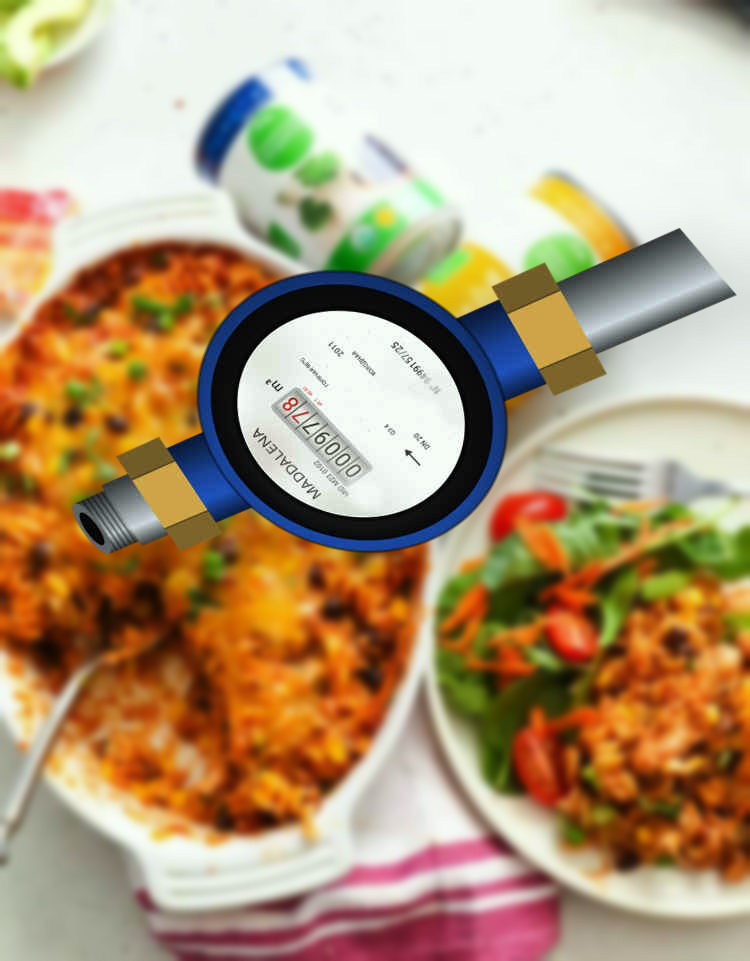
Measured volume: 97.78 m³
